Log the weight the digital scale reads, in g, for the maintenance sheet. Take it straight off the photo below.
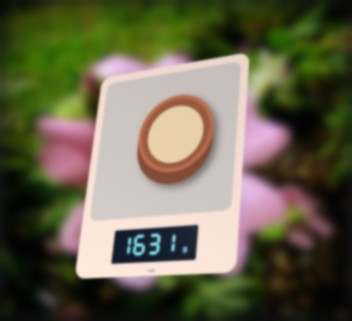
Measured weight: 1631 g
